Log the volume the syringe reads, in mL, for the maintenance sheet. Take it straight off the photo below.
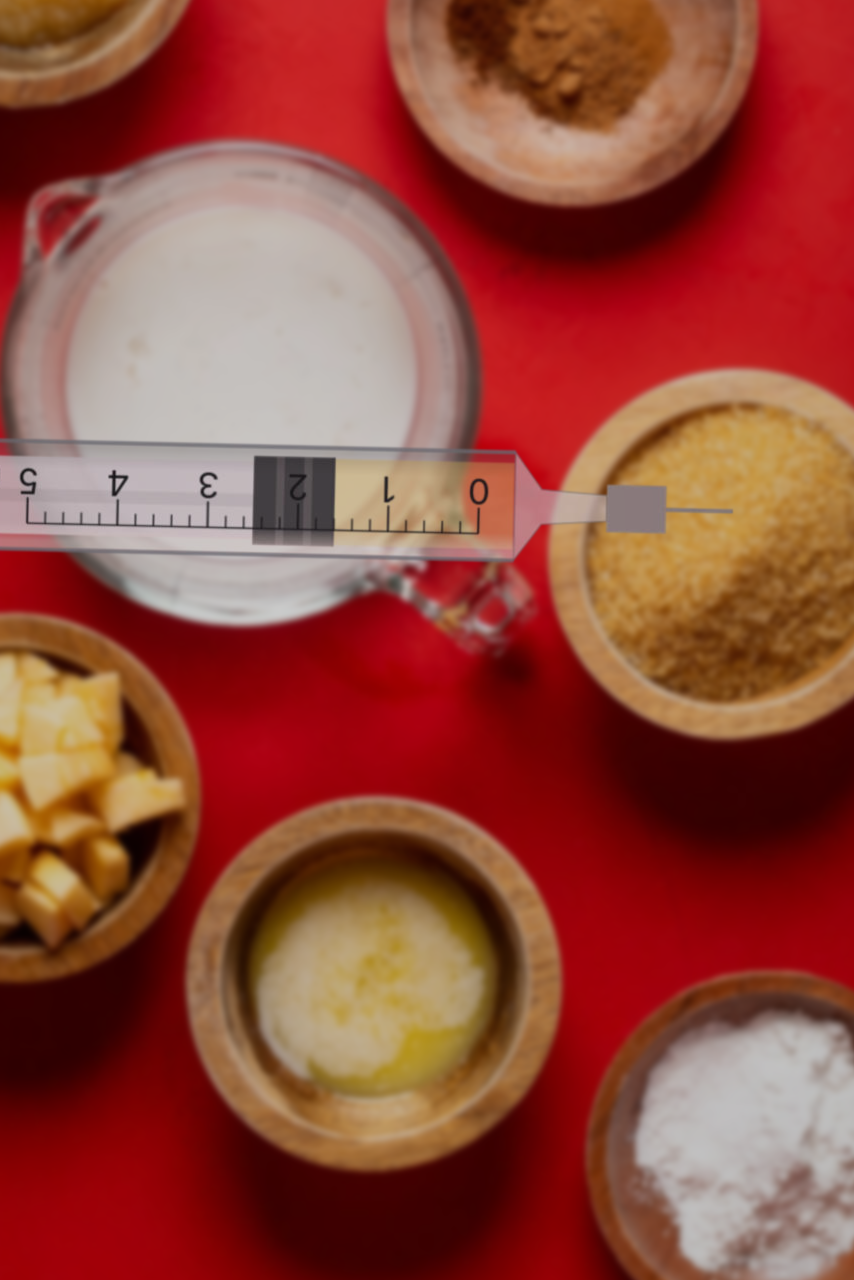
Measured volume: 1.6 mL
